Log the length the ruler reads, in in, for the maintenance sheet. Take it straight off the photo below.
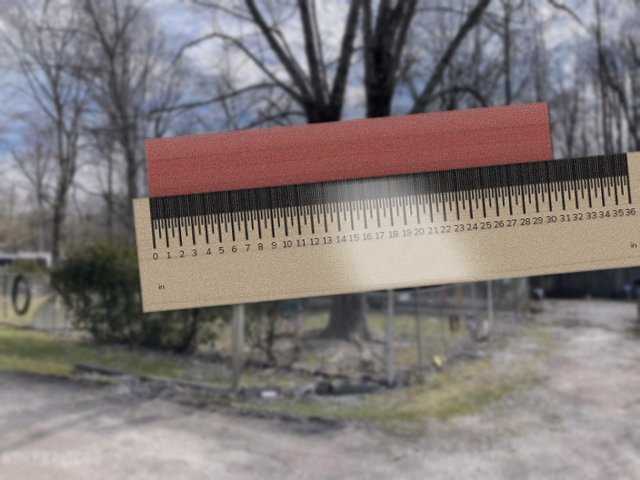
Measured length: 30.5 in
